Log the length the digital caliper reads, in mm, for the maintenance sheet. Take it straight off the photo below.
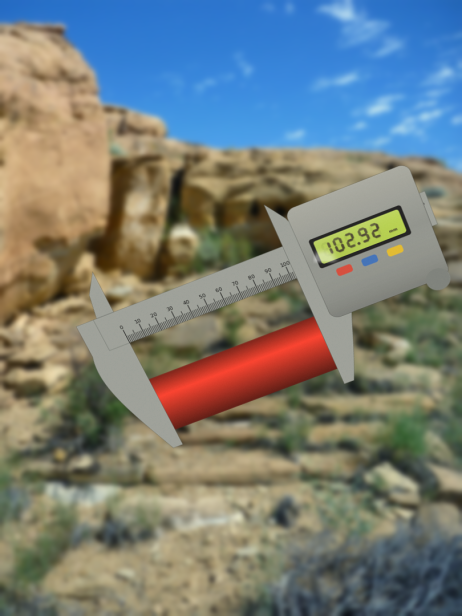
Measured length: 102.92 mm
